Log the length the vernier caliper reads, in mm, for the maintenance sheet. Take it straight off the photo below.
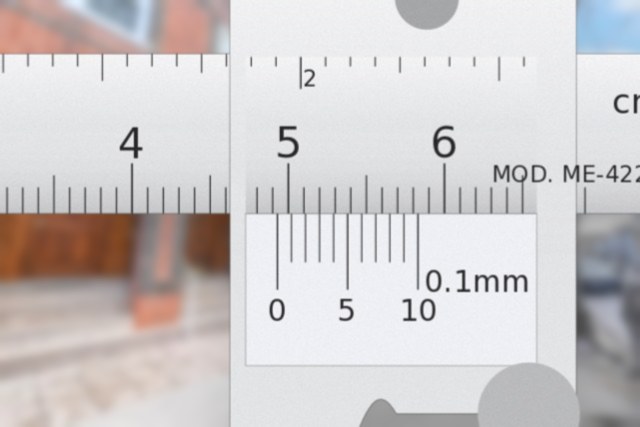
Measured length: 49.3 mm
